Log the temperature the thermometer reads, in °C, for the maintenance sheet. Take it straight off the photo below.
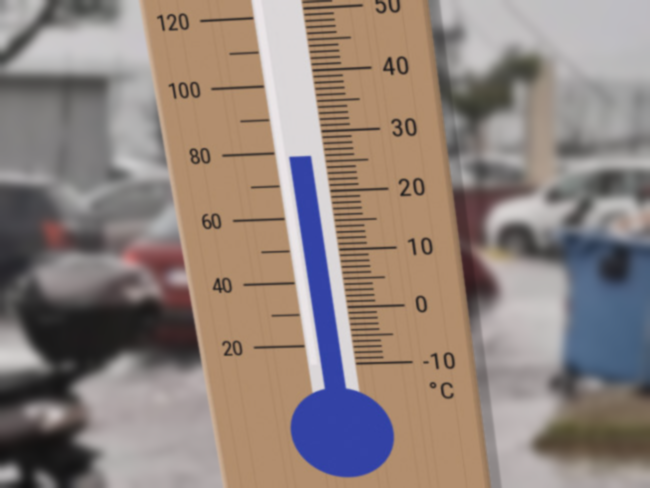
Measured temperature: 26 °C
